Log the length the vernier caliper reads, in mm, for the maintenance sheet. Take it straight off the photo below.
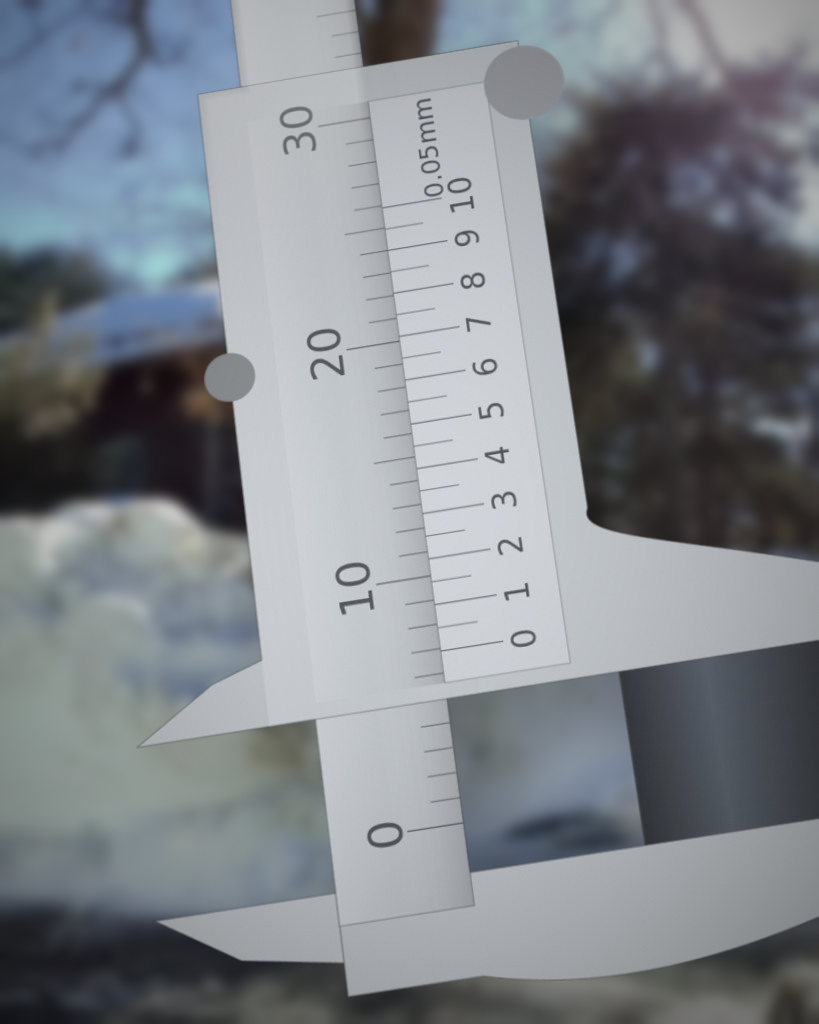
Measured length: 6.9 mm
